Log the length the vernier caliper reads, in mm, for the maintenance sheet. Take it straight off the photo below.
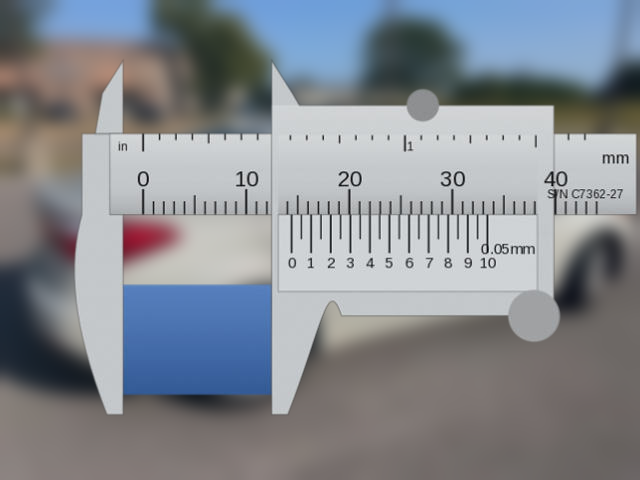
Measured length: 14.4 mm
